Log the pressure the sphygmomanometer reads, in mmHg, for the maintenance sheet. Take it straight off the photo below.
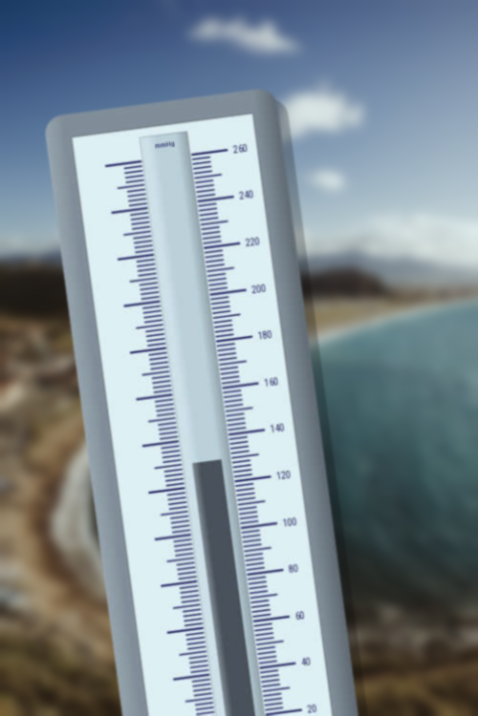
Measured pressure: 130 mmHg
